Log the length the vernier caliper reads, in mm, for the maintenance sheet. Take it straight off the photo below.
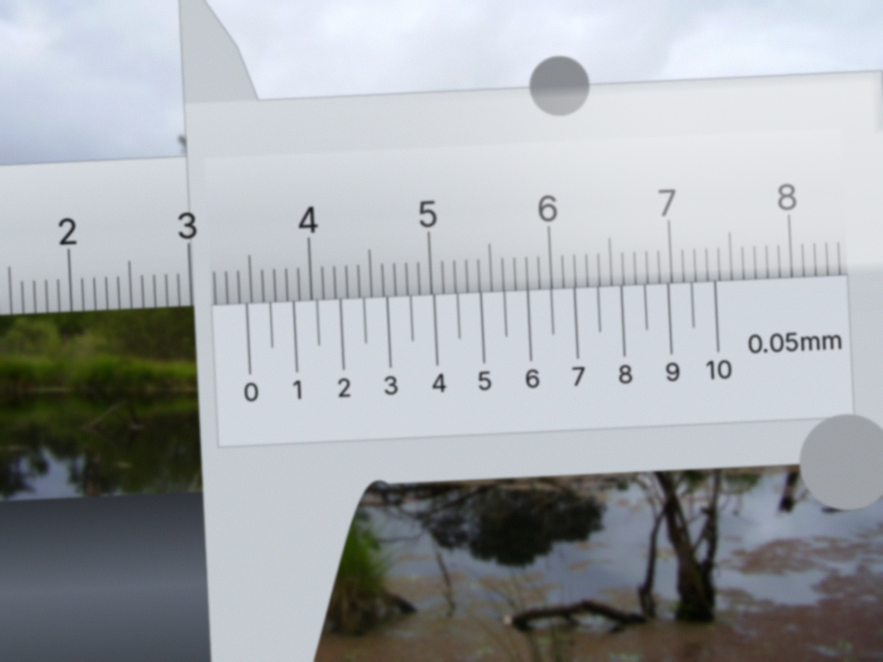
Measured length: 34.6 mm
